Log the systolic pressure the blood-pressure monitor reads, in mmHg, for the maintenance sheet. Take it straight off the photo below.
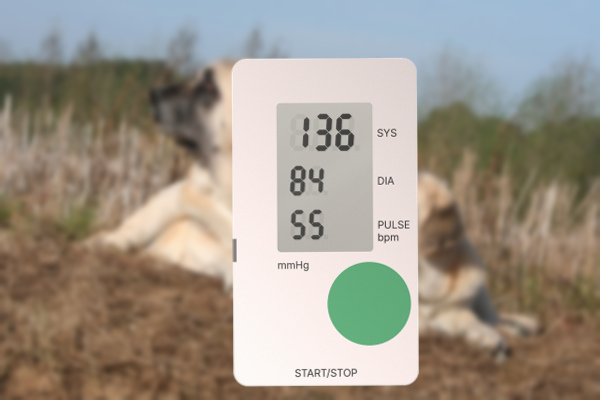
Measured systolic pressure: 136 mmHg
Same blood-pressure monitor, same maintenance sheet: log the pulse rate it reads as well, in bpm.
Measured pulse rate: 55 bpm
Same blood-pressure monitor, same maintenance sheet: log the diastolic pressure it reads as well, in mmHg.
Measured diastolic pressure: 84 mmHg
